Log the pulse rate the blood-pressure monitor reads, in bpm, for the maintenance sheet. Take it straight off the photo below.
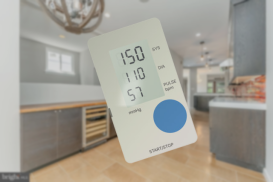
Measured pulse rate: 57 bpm
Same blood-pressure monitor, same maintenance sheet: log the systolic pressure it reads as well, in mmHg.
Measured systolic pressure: 150 mmHg
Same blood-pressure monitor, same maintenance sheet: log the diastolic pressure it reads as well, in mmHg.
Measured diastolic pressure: 110 mmHg
